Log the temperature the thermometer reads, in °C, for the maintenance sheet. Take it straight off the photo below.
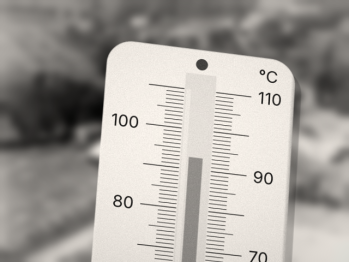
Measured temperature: 93 °C
